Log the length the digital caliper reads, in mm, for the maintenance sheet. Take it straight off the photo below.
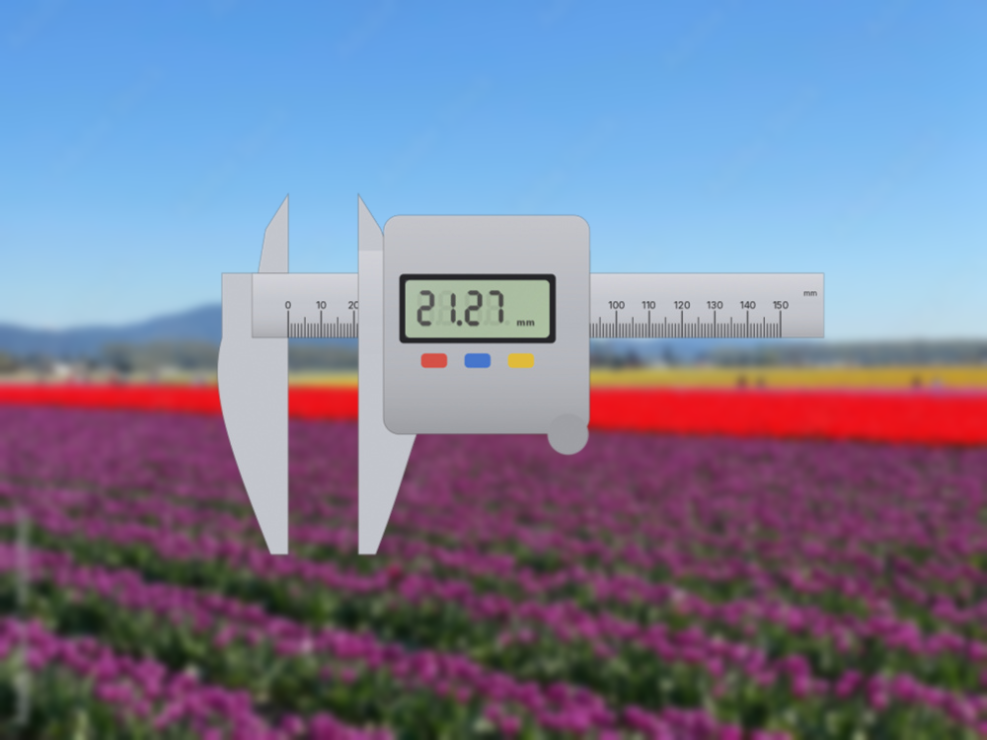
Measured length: 21.27 mm
